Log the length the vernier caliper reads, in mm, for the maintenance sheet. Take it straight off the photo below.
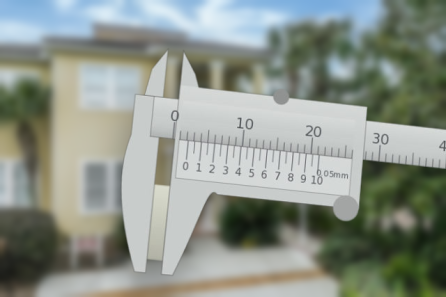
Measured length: 2.2 mm
